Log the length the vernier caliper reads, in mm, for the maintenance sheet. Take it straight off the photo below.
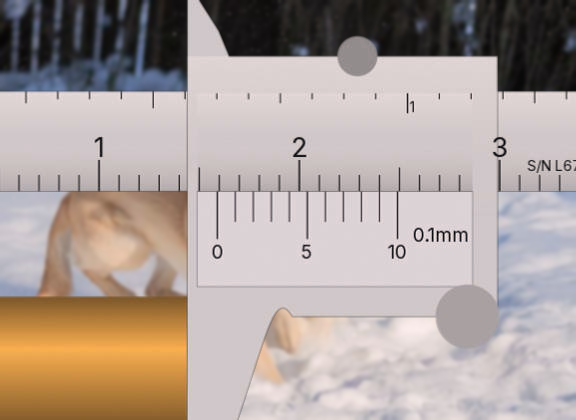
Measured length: 15.9 mm
